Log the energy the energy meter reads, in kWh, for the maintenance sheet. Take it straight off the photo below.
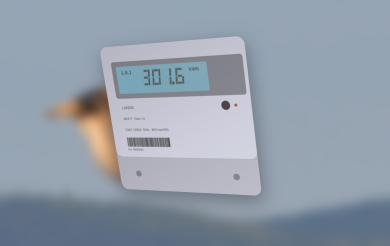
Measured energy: 301.6 kWh
